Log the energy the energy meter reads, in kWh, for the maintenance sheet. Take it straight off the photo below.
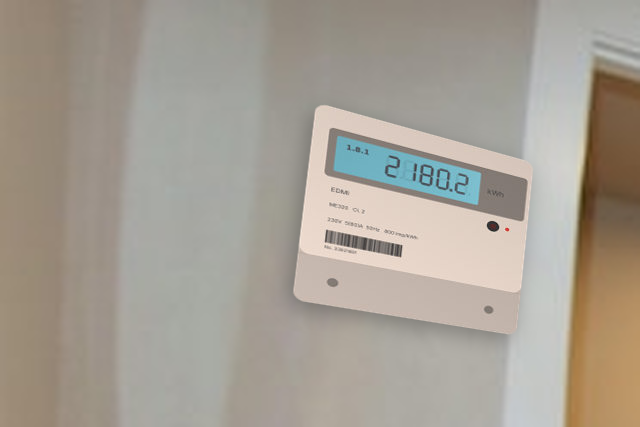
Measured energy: 2180.2 kWh
